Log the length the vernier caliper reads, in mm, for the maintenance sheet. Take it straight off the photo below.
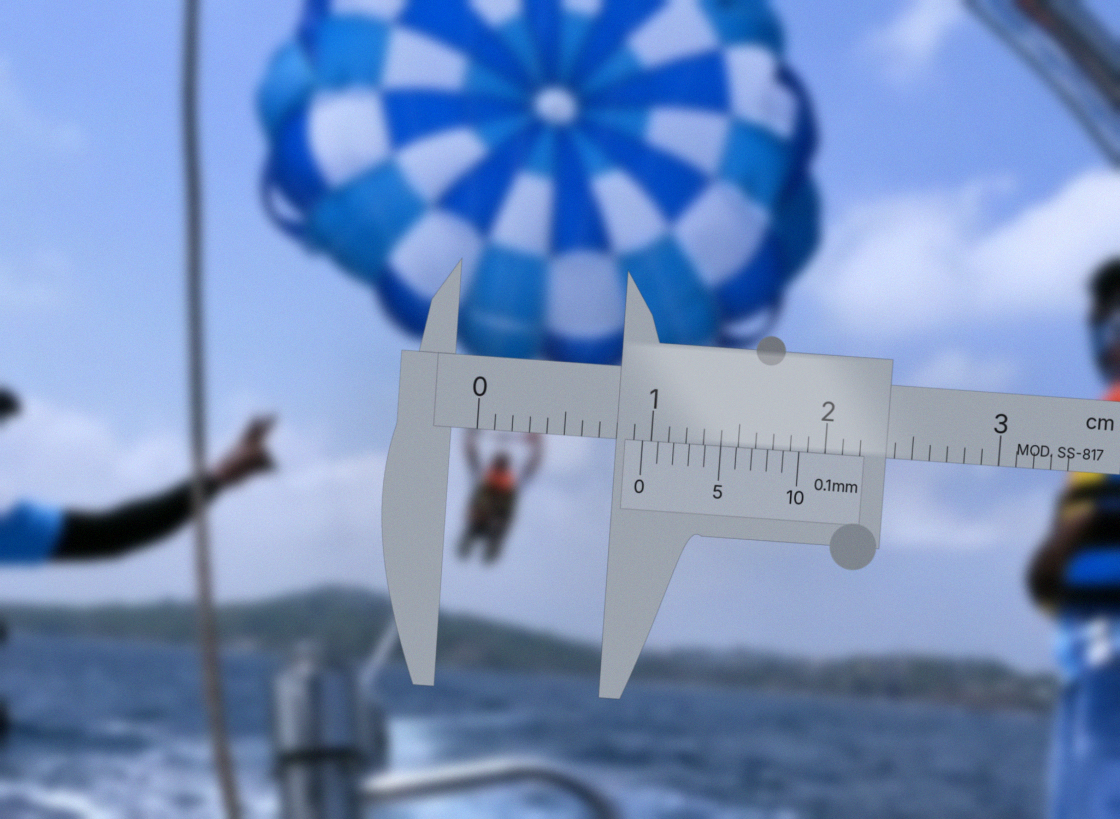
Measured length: 9.5 mm
